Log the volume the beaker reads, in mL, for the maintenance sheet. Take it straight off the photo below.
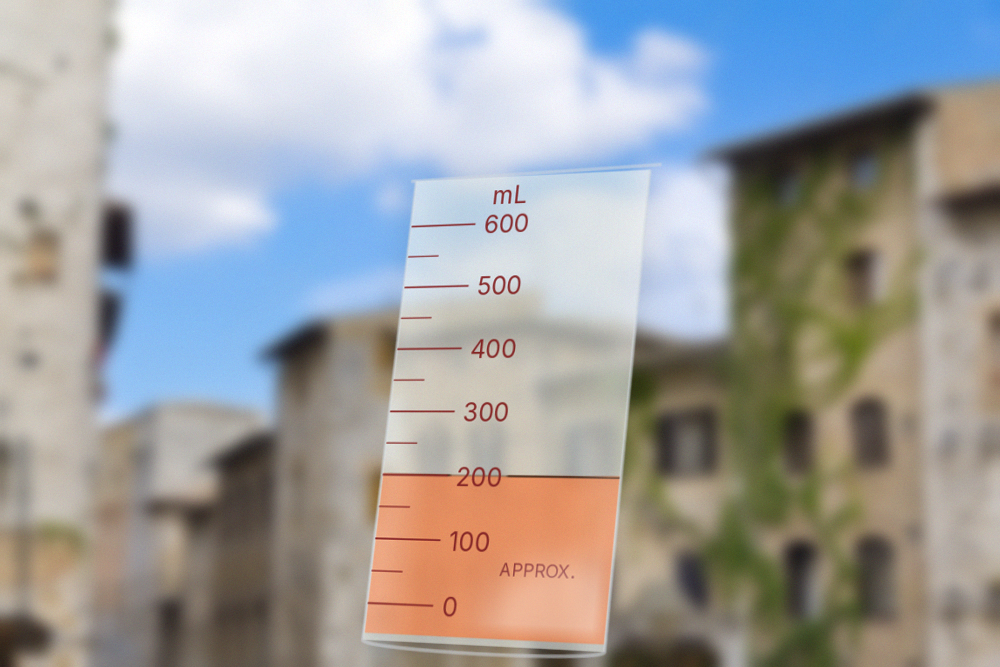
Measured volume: 200 mL
